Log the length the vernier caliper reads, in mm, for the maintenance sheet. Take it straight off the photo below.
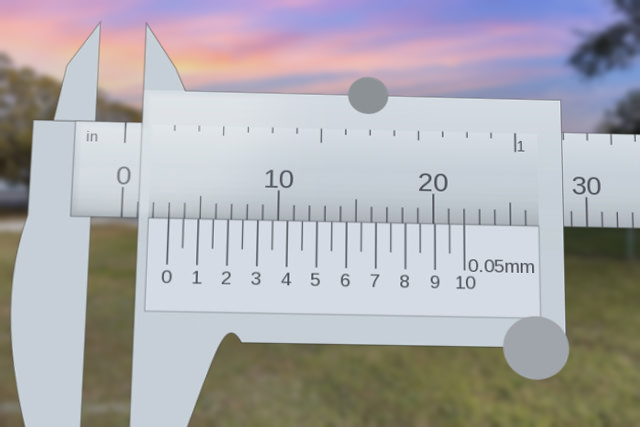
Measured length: 3.0 mm
